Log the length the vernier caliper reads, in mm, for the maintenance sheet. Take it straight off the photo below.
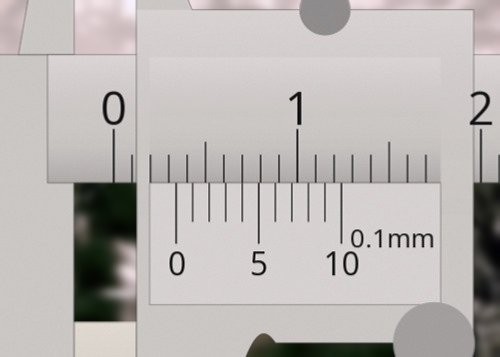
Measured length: 3.4 mm
